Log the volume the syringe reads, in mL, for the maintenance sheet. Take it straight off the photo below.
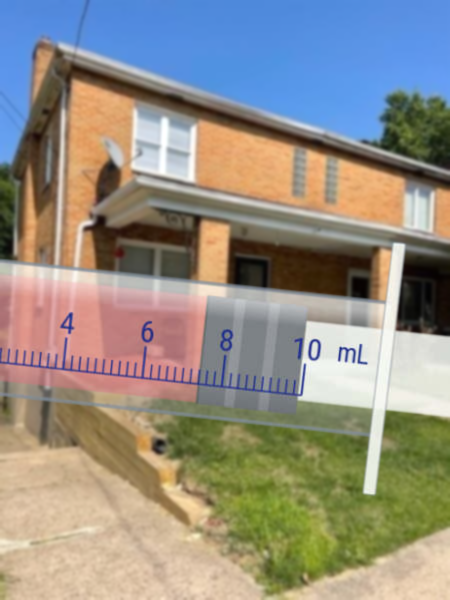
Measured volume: 7.4 mL
